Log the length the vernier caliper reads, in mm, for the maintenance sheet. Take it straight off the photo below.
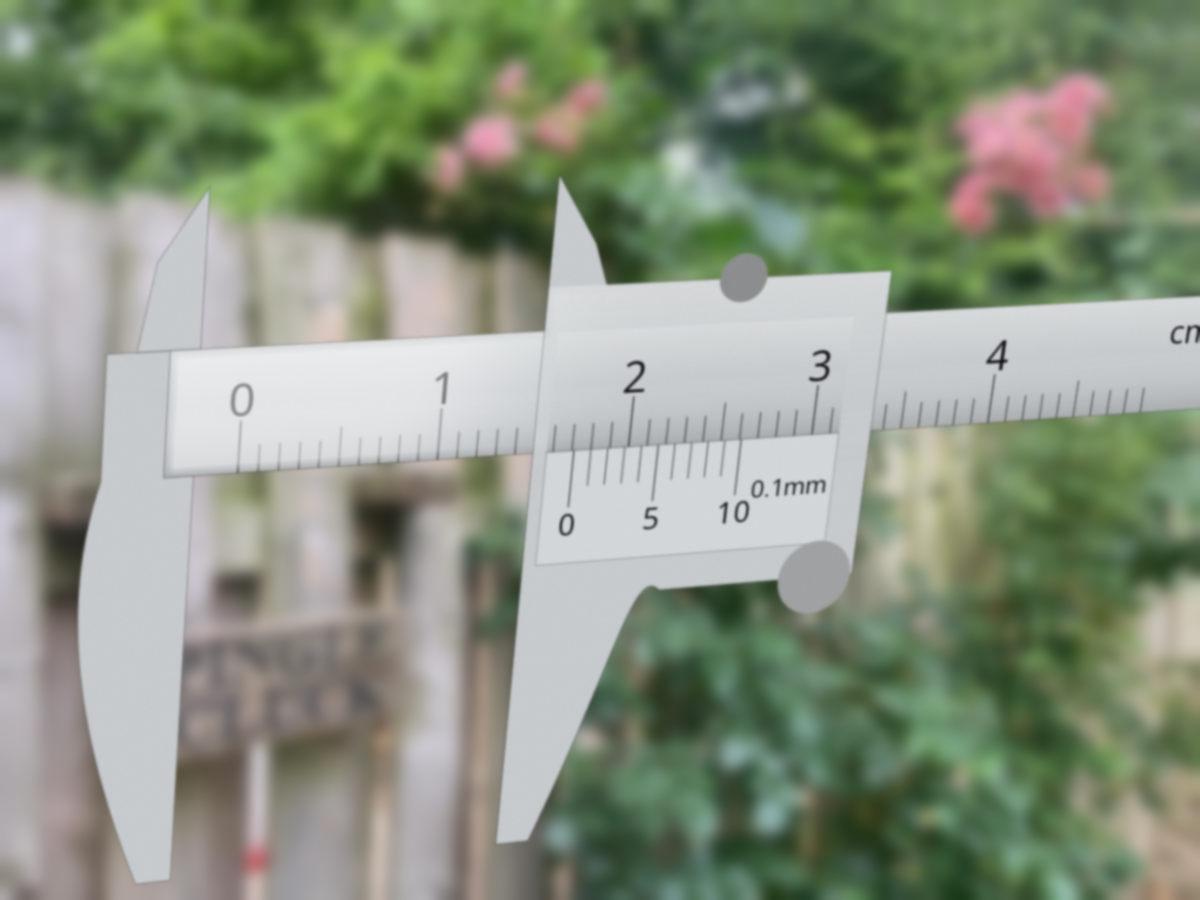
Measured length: 17.1 mm
